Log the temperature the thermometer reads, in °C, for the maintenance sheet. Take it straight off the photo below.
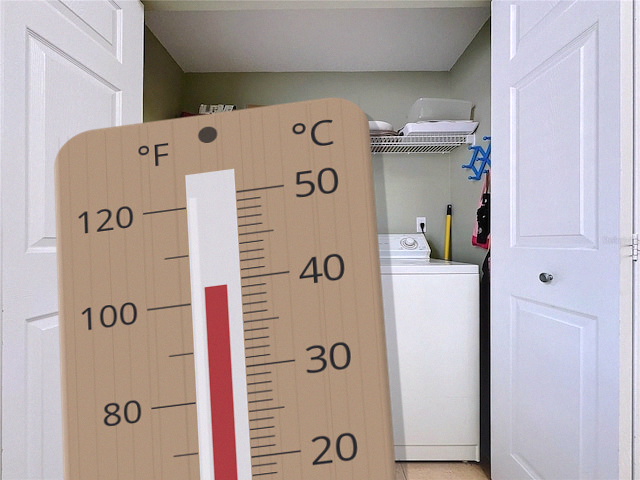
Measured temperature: 39.5 °C
